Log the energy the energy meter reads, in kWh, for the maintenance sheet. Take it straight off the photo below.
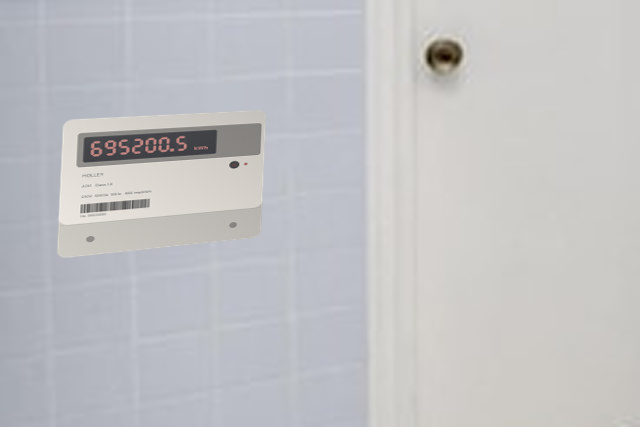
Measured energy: 695200.5 kWh
